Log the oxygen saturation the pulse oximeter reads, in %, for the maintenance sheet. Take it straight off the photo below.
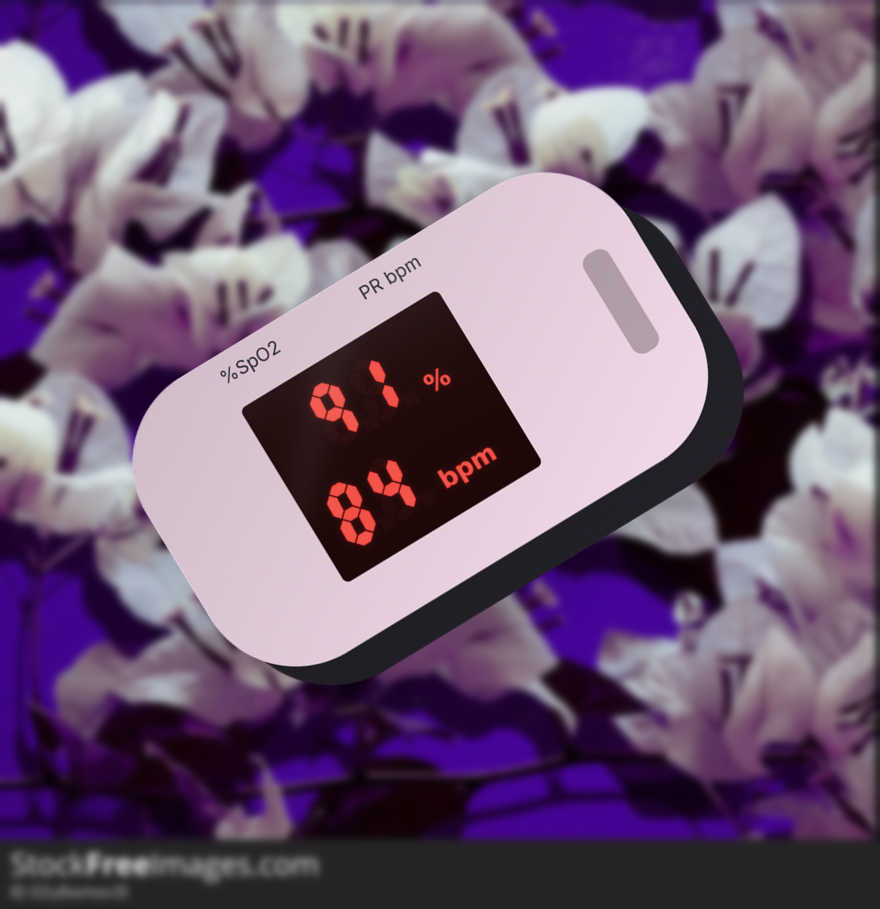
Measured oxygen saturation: 91 %
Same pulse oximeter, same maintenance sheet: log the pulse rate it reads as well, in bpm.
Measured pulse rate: 84 bpm
